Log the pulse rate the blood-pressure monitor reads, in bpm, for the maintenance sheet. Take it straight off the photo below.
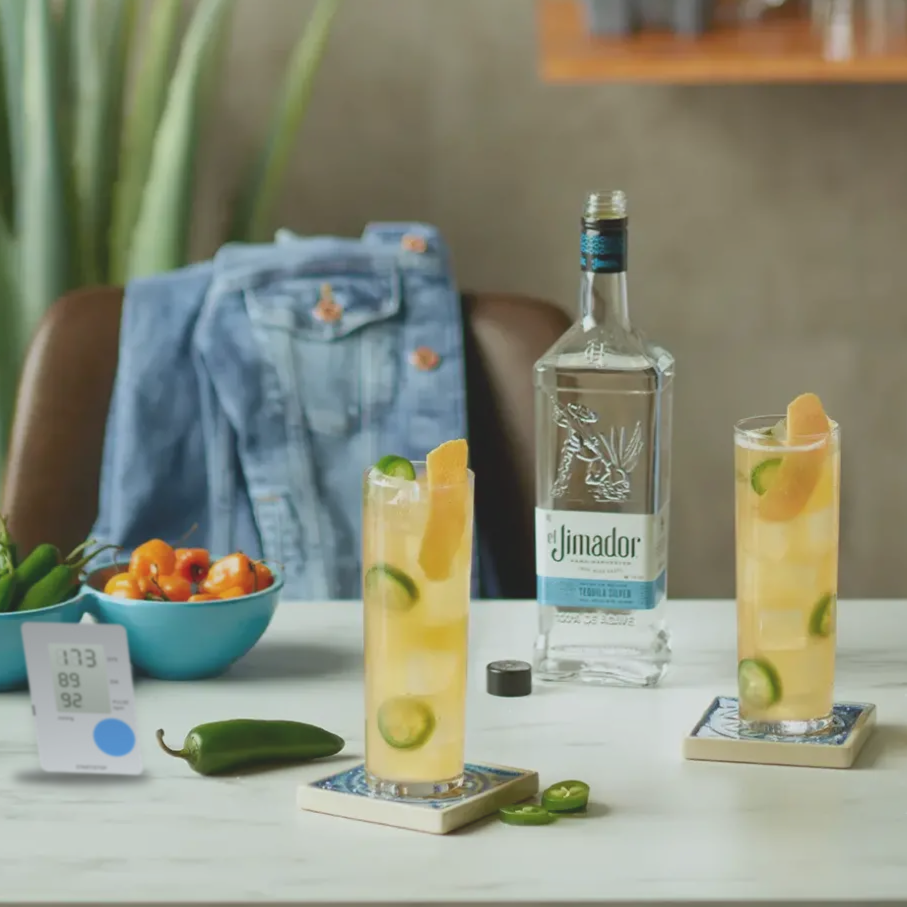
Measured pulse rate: 92 bpm
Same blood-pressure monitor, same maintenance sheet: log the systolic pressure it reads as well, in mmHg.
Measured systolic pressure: 173 mmHg
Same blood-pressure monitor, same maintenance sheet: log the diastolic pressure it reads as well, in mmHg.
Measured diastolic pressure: 89 mmHg
